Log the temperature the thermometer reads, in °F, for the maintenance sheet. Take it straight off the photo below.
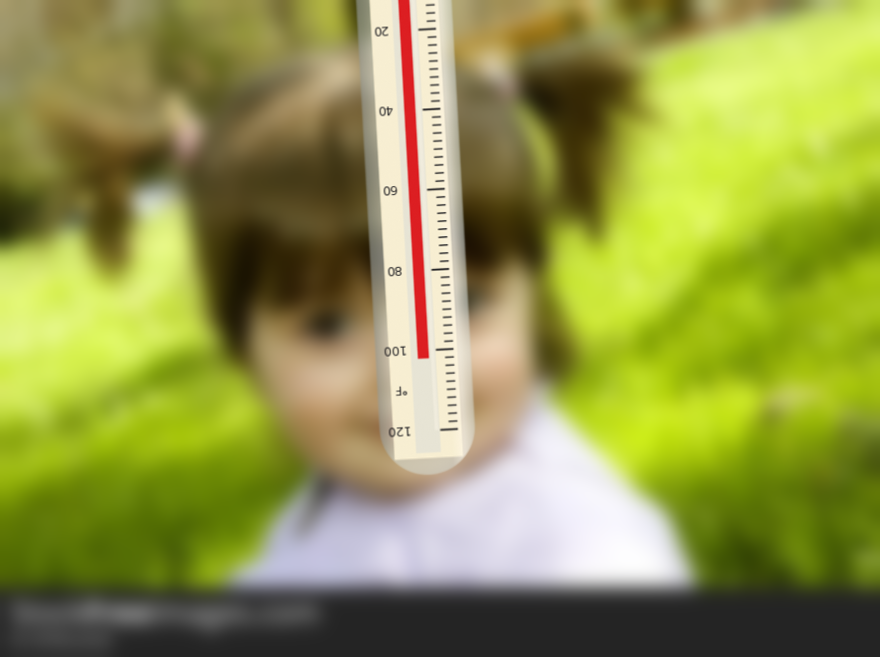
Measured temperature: 102 °F
